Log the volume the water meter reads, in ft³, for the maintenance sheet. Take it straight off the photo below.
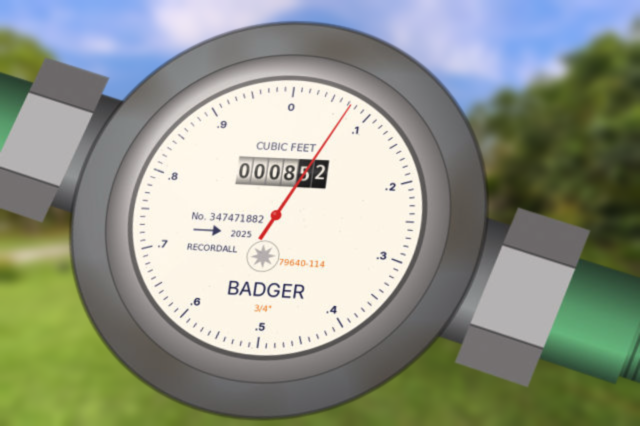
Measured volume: 852.07 ft³
